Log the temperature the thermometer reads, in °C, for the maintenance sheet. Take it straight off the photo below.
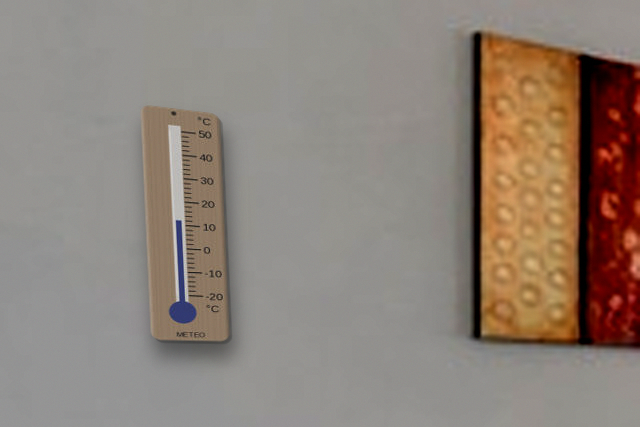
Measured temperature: 12 °C
